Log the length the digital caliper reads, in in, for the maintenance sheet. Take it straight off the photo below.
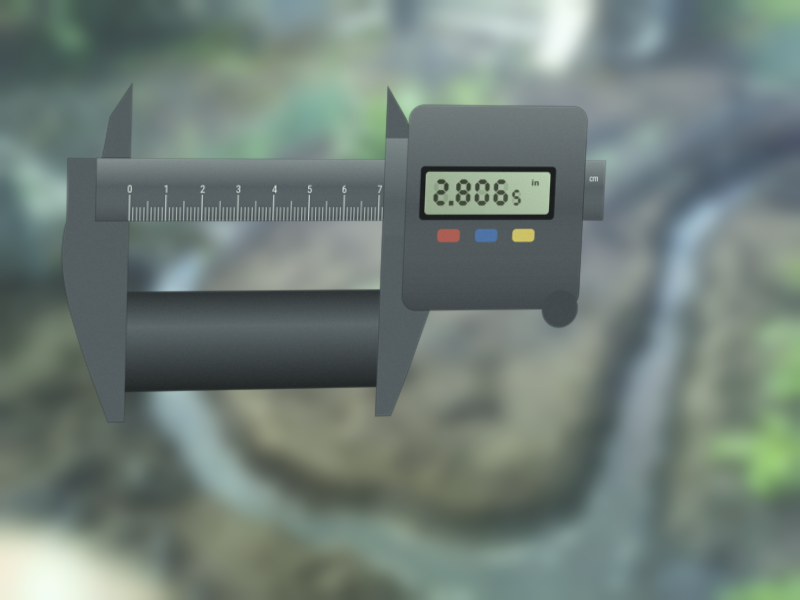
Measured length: 2.8065 in
